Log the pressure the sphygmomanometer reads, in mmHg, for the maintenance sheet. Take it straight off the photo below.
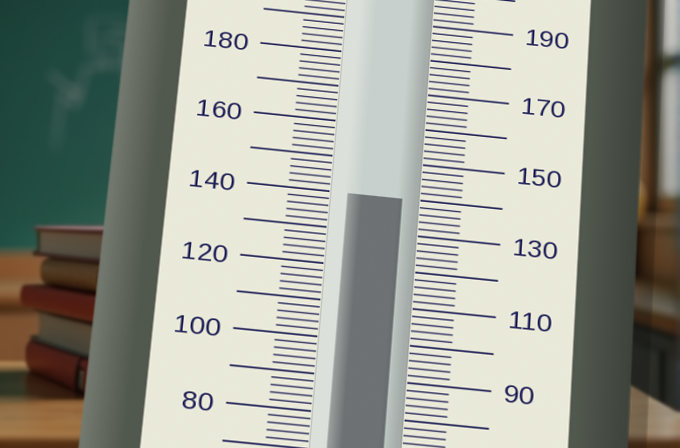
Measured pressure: 140 mmHg
